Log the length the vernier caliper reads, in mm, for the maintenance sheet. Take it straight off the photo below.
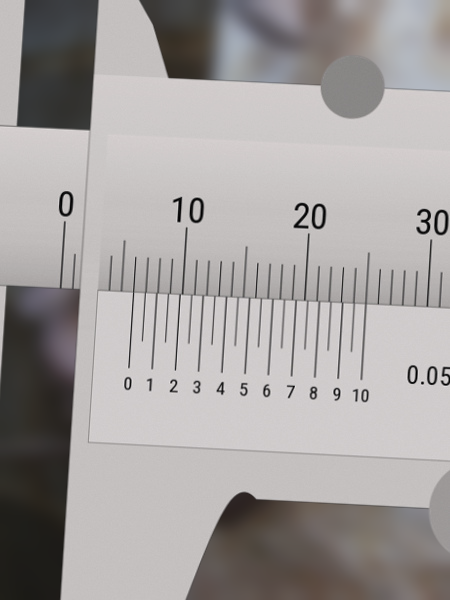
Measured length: 6.0 mm
